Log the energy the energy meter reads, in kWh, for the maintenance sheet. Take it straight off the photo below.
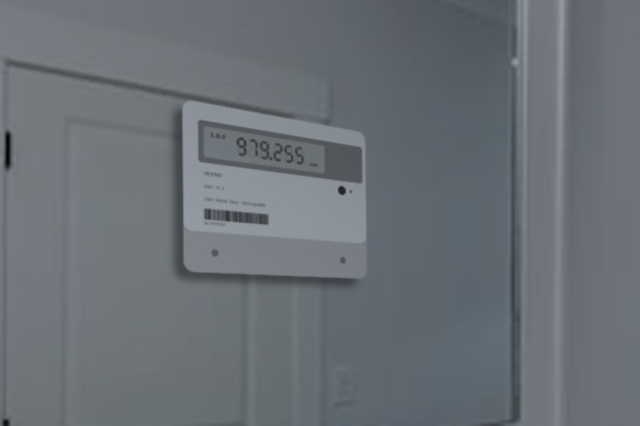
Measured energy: 979.255 kWh
